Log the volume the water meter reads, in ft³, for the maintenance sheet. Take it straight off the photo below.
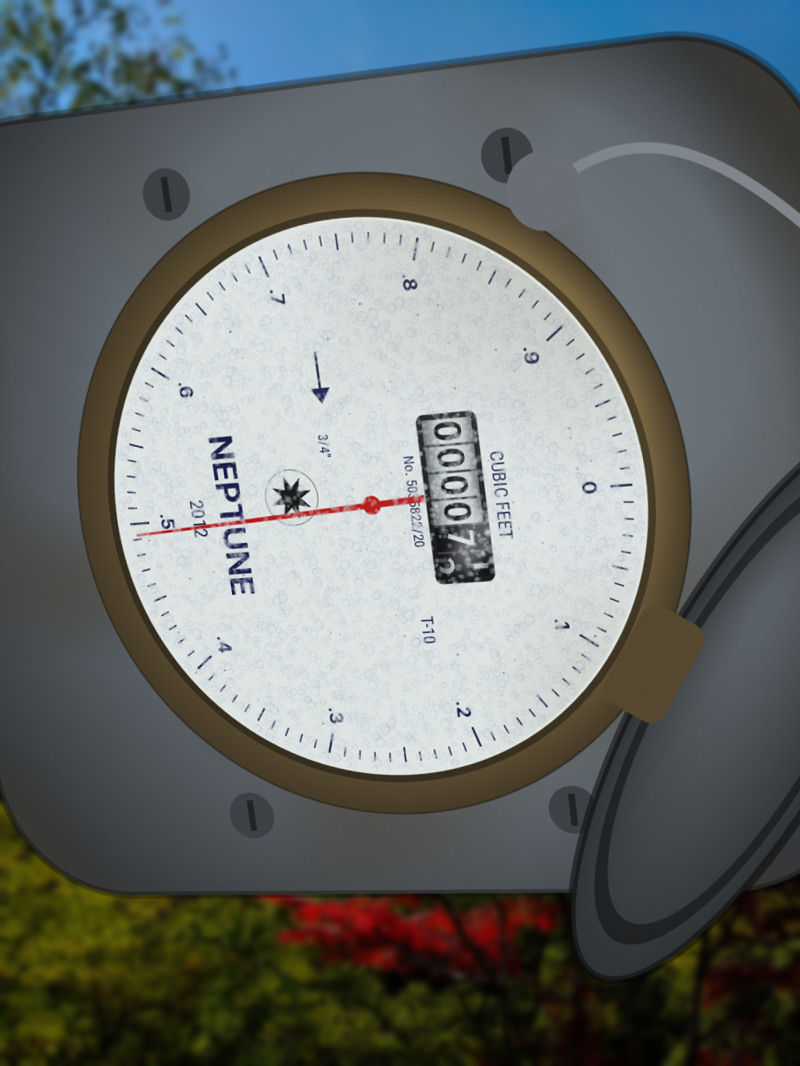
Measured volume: 71.49 ft³
